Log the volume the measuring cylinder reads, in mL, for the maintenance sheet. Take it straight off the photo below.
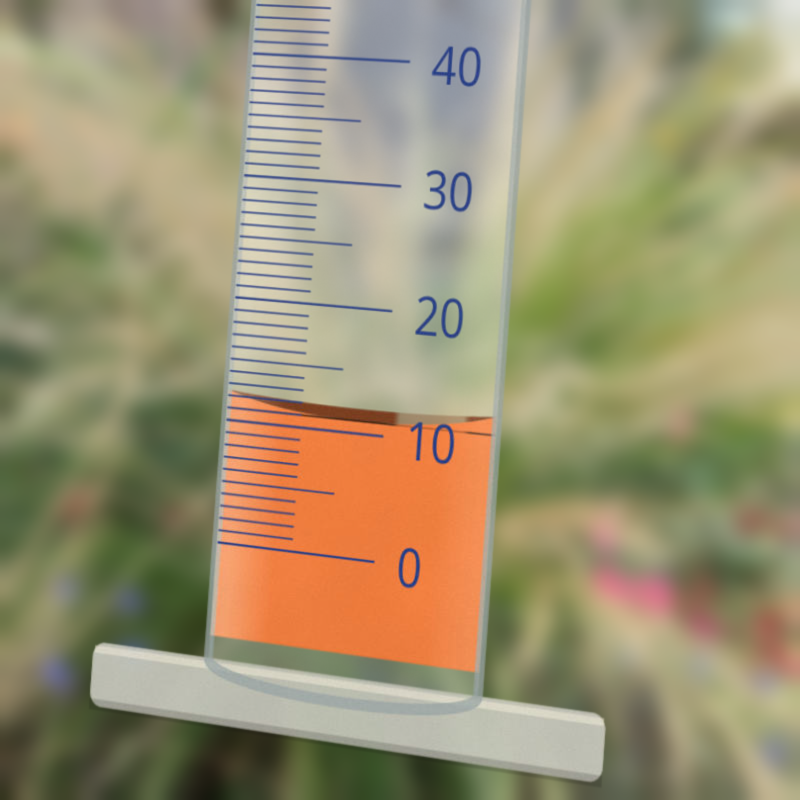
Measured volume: 11 mL
